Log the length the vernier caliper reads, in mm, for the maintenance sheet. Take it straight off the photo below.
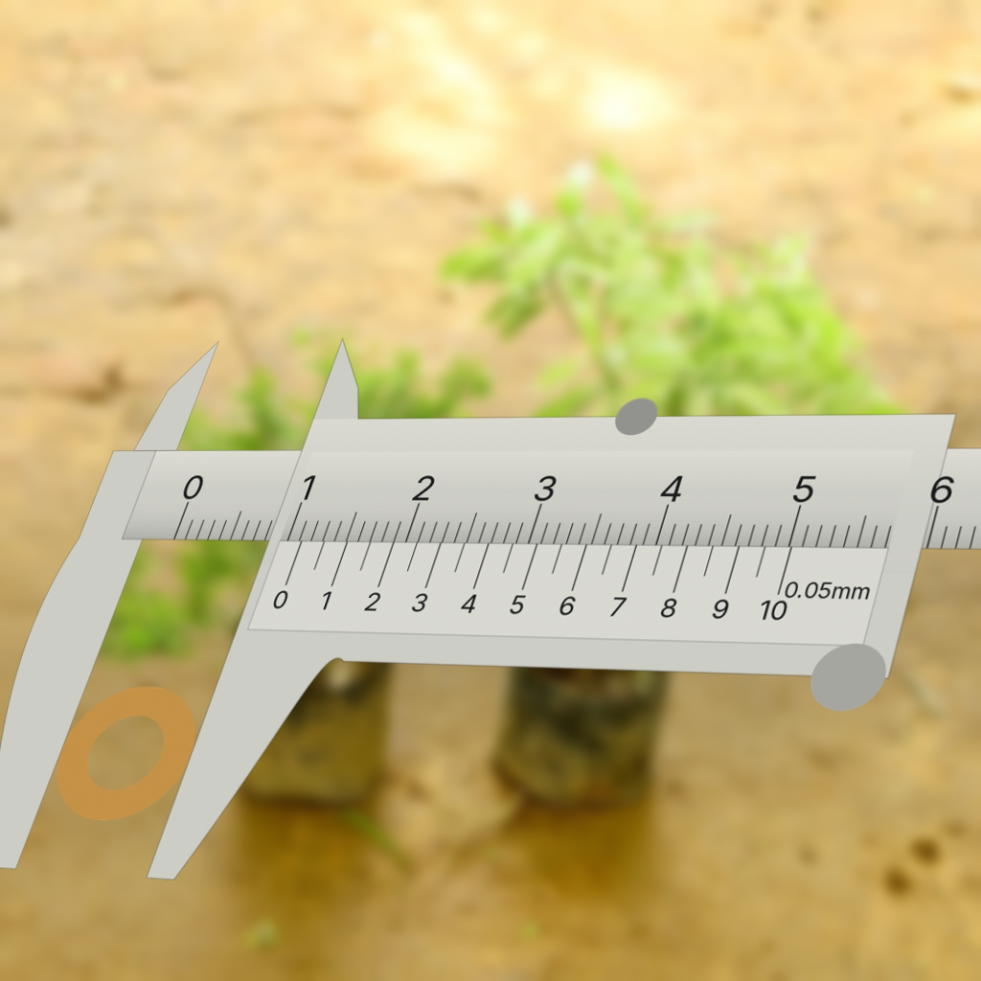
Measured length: 11.2 mm
